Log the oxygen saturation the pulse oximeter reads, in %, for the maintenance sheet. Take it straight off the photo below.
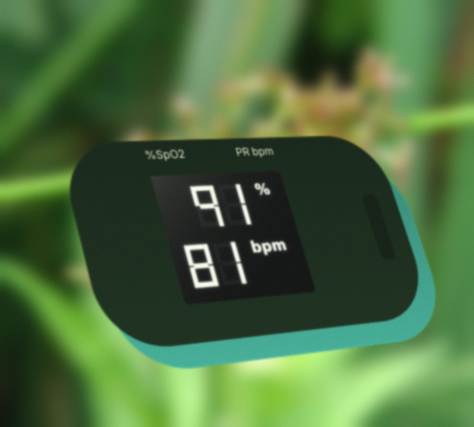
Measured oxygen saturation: 91 %
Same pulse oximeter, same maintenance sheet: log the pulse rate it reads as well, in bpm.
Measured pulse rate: 81 bpm
